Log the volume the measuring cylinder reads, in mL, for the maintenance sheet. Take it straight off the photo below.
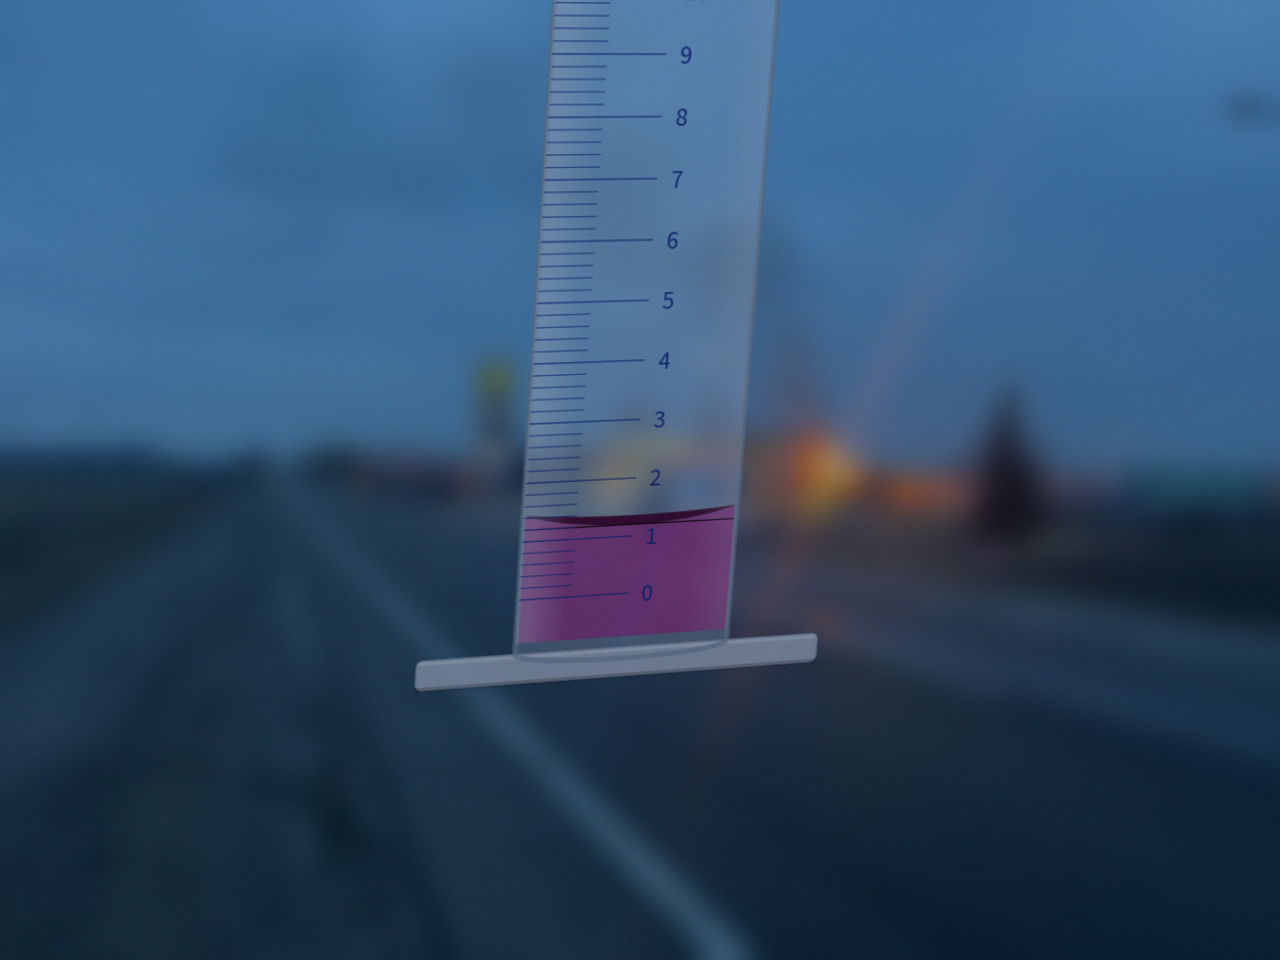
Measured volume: 1.2 mL
